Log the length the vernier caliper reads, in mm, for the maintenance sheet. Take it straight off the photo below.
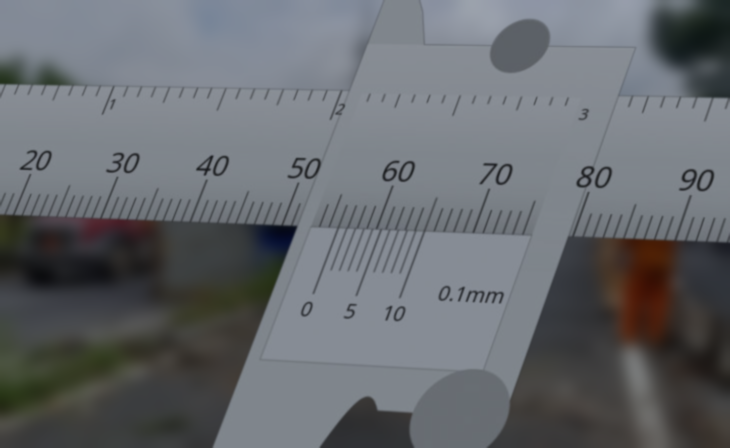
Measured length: 56.0 mm
